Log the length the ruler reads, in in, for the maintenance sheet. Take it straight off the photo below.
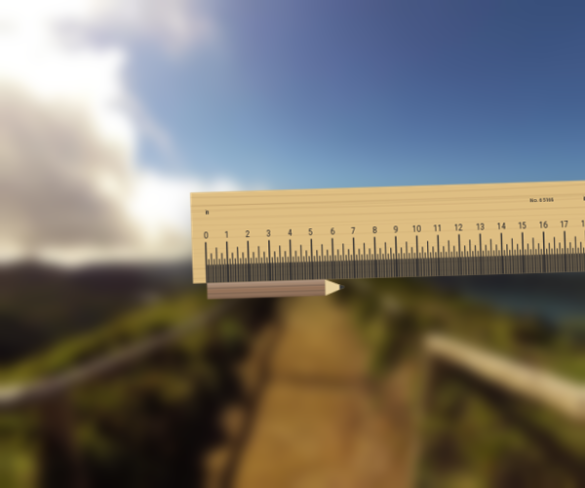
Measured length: 6.5 in
